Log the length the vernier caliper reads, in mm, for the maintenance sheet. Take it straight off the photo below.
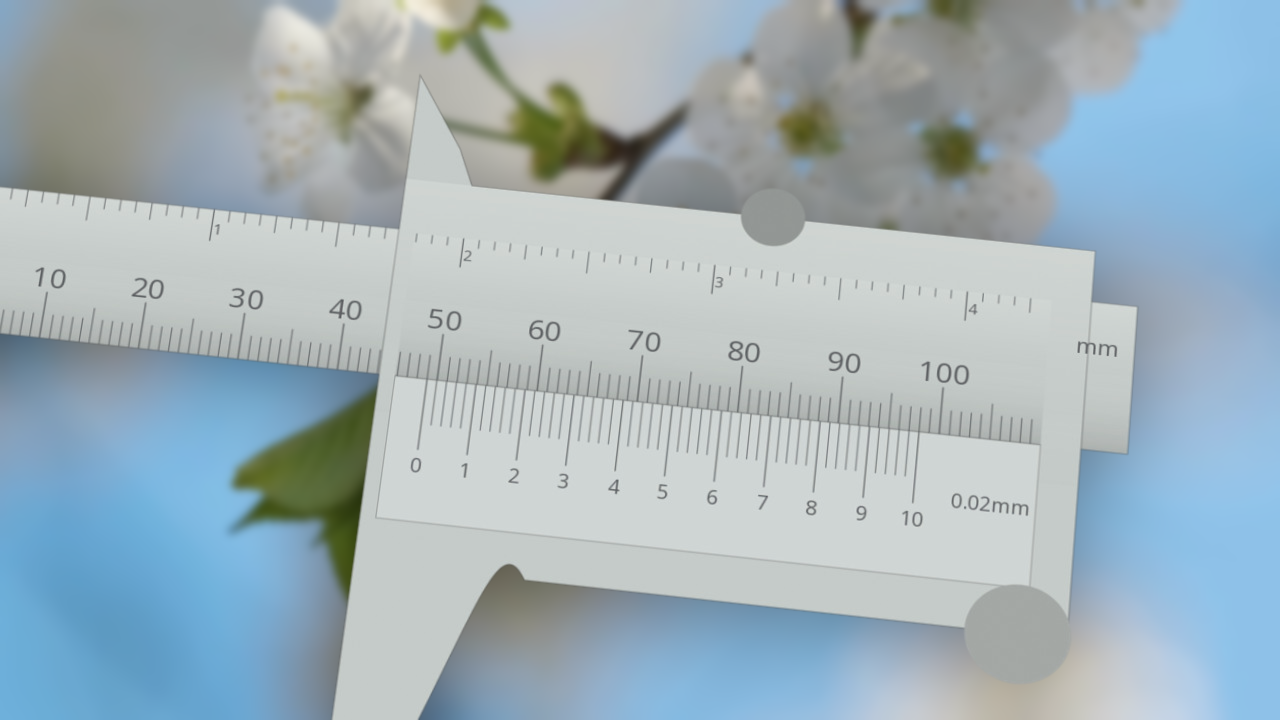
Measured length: 49.0 mm
